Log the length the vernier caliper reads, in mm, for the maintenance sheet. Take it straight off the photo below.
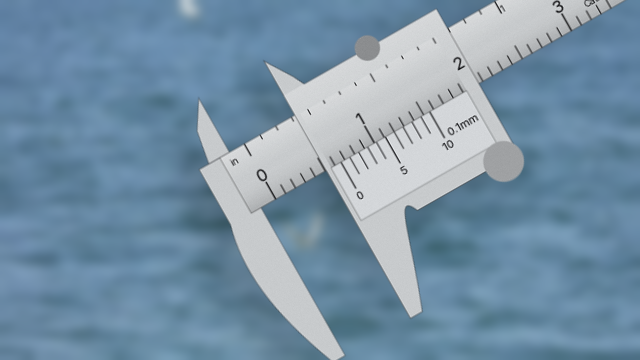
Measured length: 6.6 mm
